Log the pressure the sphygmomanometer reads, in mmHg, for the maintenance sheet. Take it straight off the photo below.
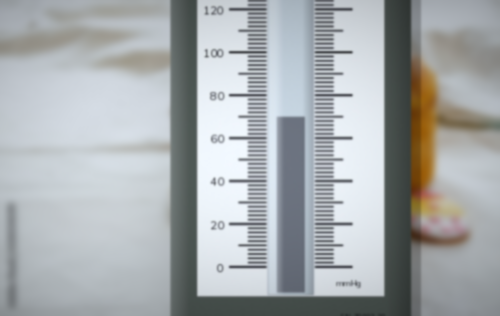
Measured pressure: 70 mmHg
